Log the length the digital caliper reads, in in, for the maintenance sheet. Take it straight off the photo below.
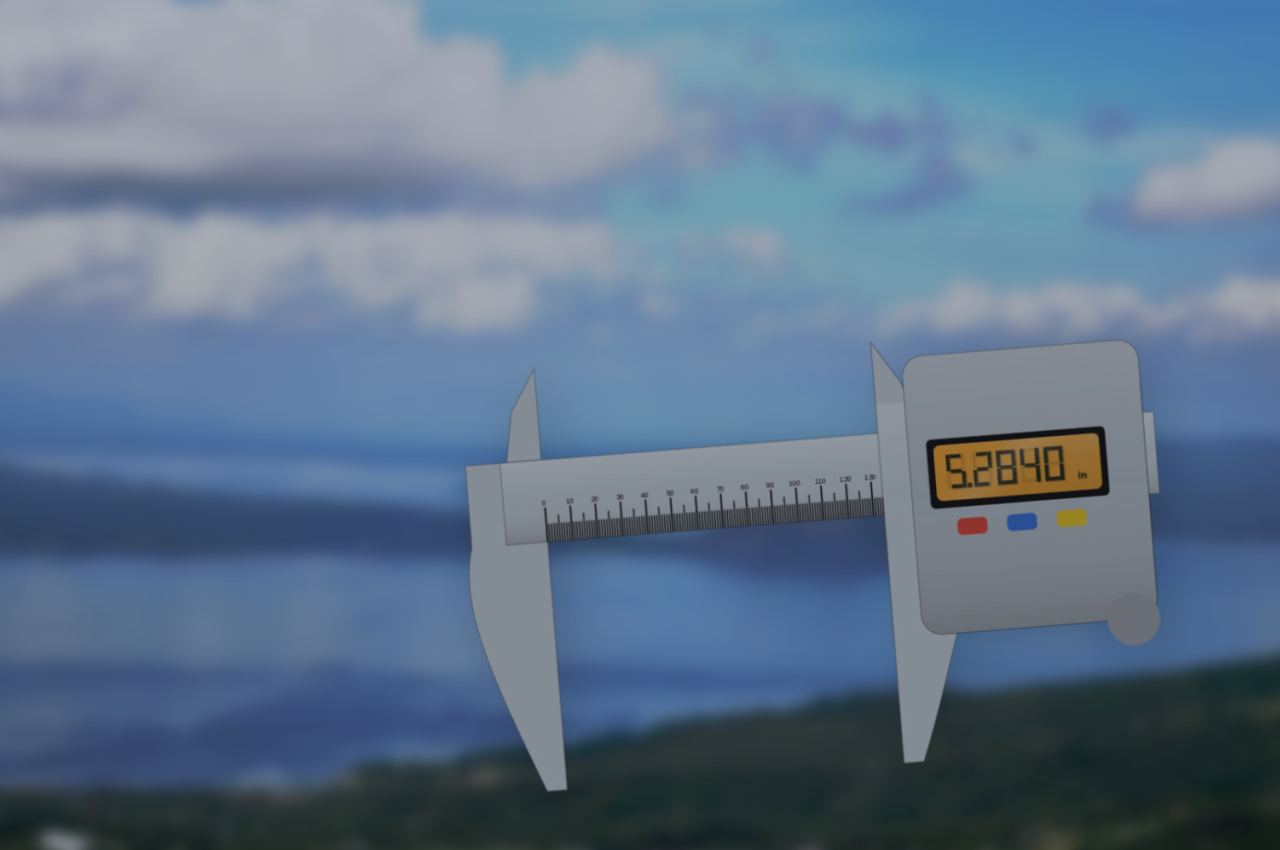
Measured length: 5.2840 in
